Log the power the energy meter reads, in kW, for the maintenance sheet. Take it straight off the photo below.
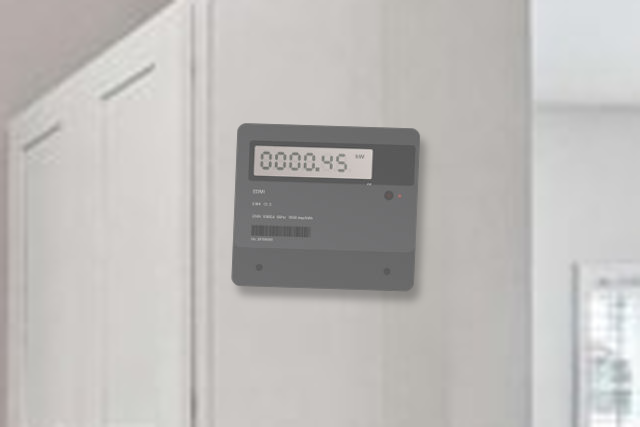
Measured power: 0.45 kW
